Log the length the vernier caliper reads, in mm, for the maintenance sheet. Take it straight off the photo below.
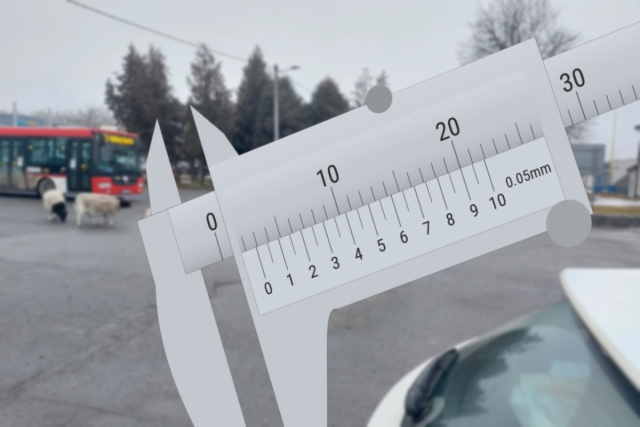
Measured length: 2.9 mm
